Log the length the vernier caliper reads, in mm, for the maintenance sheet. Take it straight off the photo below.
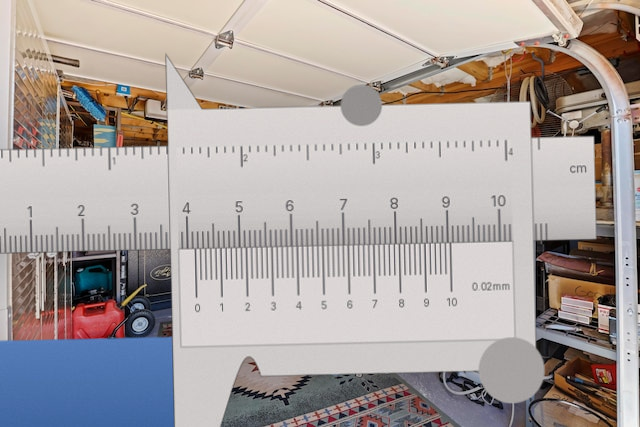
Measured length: 41.5 mm
